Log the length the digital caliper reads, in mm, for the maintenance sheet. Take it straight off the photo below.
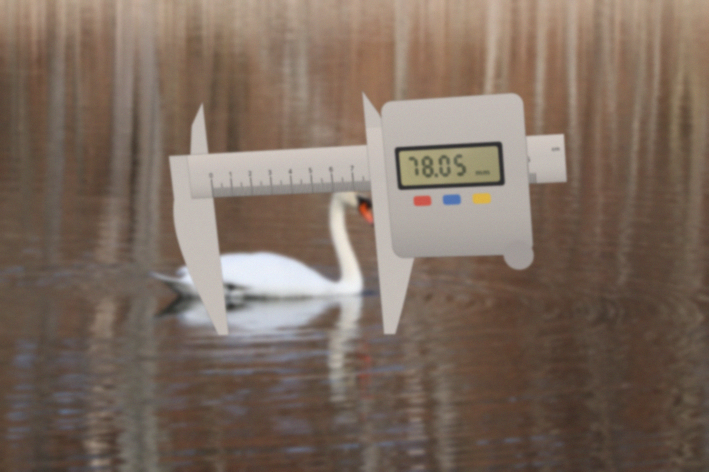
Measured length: 78.05 mm
